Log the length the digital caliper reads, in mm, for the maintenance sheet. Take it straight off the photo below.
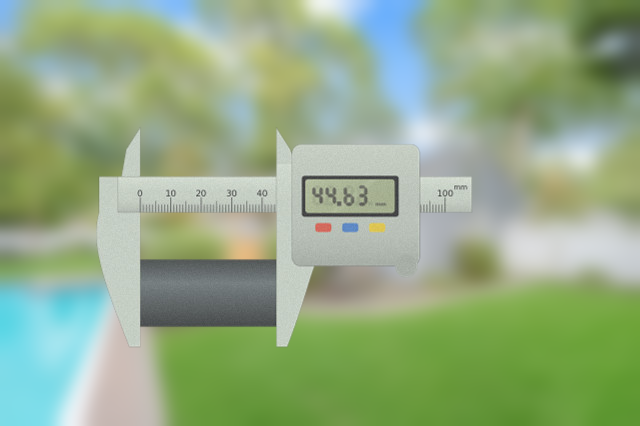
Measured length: 44.63 mm
